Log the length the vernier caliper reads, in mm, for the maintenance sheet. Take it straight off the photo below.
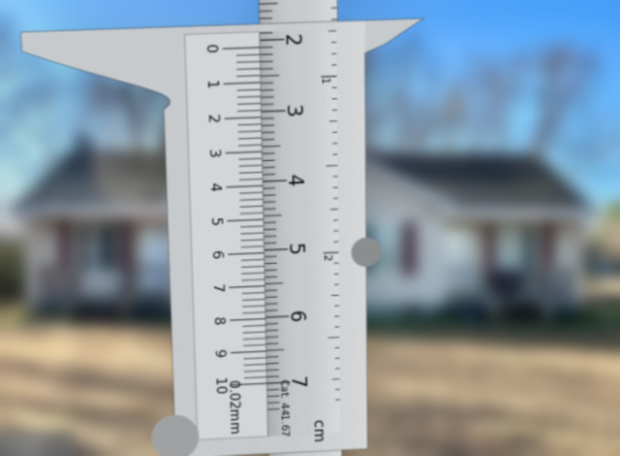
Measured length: 21.0 mm
